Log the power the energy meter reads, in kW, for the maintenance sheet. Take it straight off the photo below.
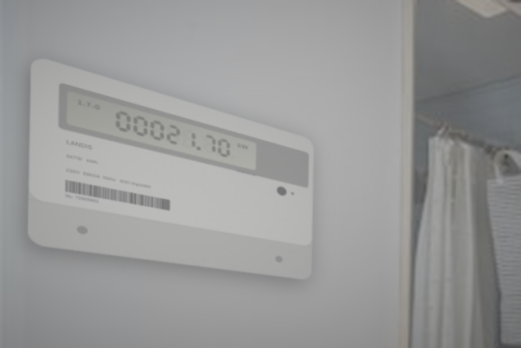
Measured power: 21.70 kW
